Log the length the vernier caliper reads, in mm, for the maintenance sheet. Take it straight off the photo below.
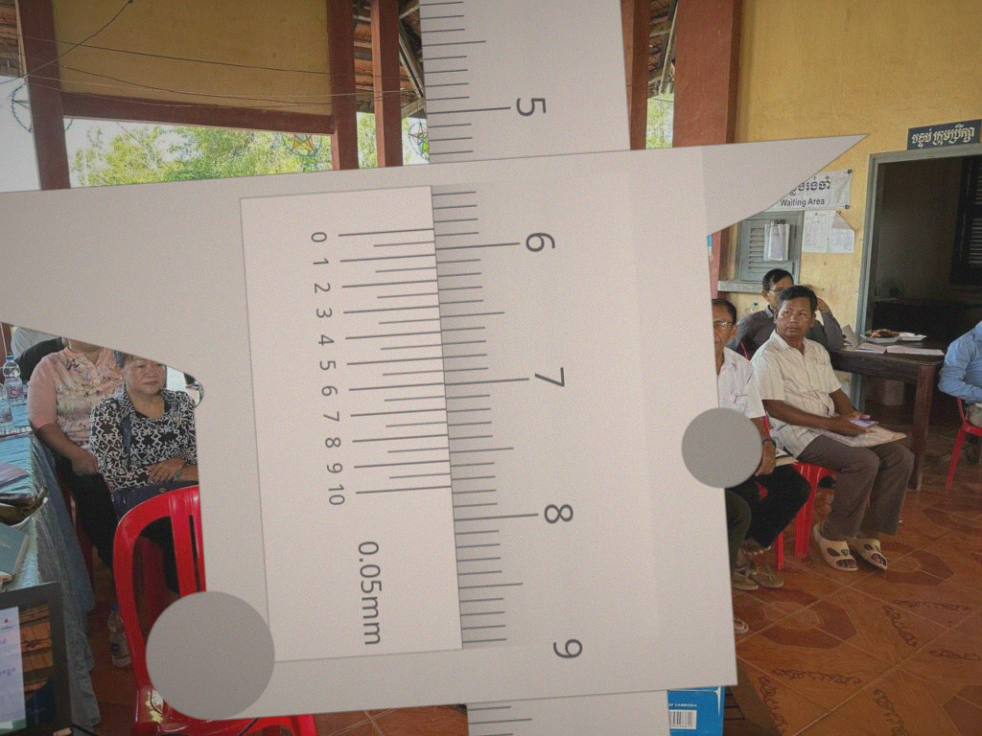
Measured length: 58.5 mm
